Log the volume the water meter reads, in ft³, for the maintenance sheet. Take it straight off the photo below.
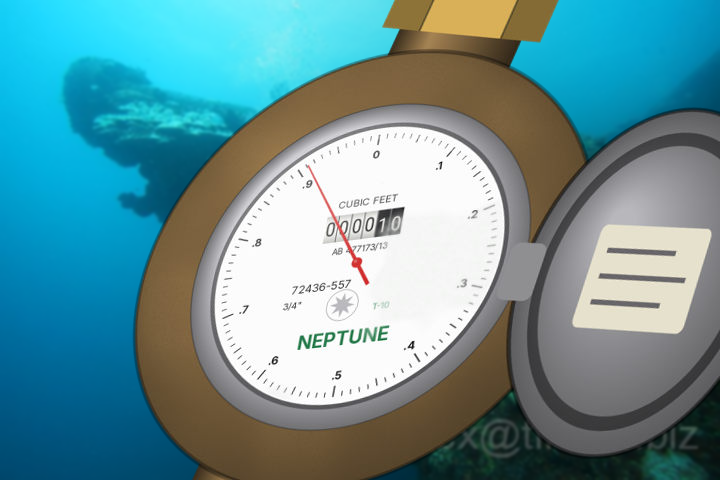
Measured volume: 9.91 ft³
